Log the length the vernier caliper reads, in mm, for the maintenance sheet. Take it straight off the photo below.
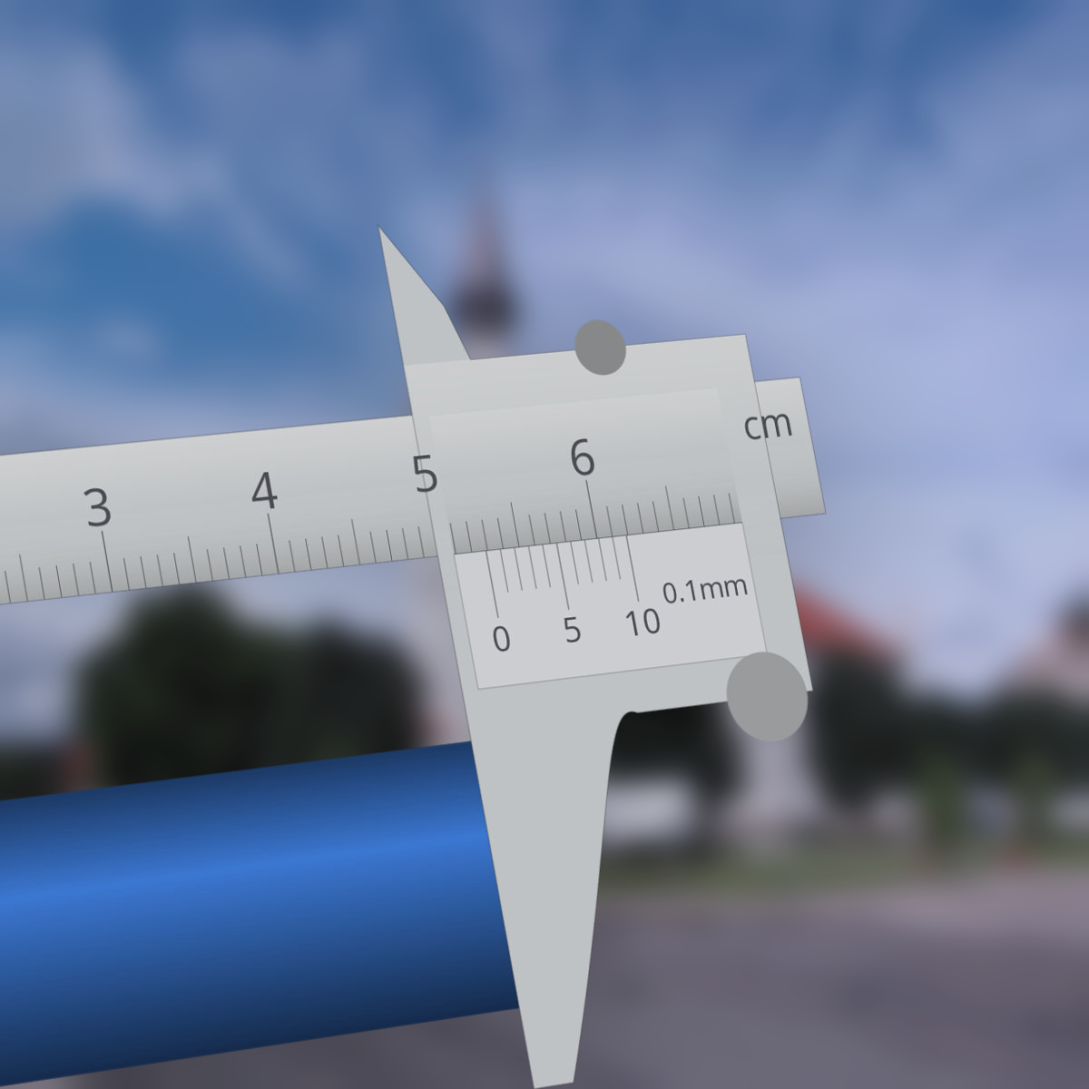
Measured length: 52.9 mm
